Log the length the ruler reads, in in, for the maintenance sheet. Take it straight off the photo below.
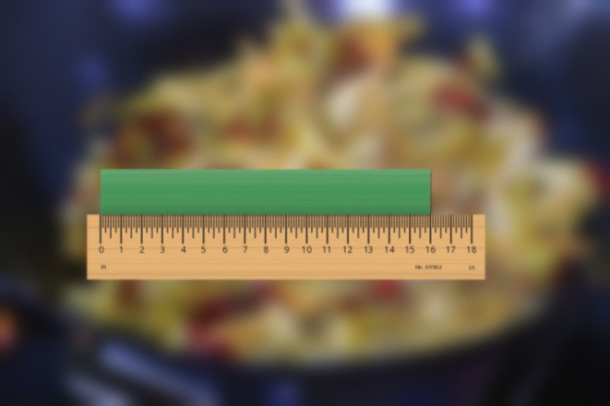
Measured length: 16 in
